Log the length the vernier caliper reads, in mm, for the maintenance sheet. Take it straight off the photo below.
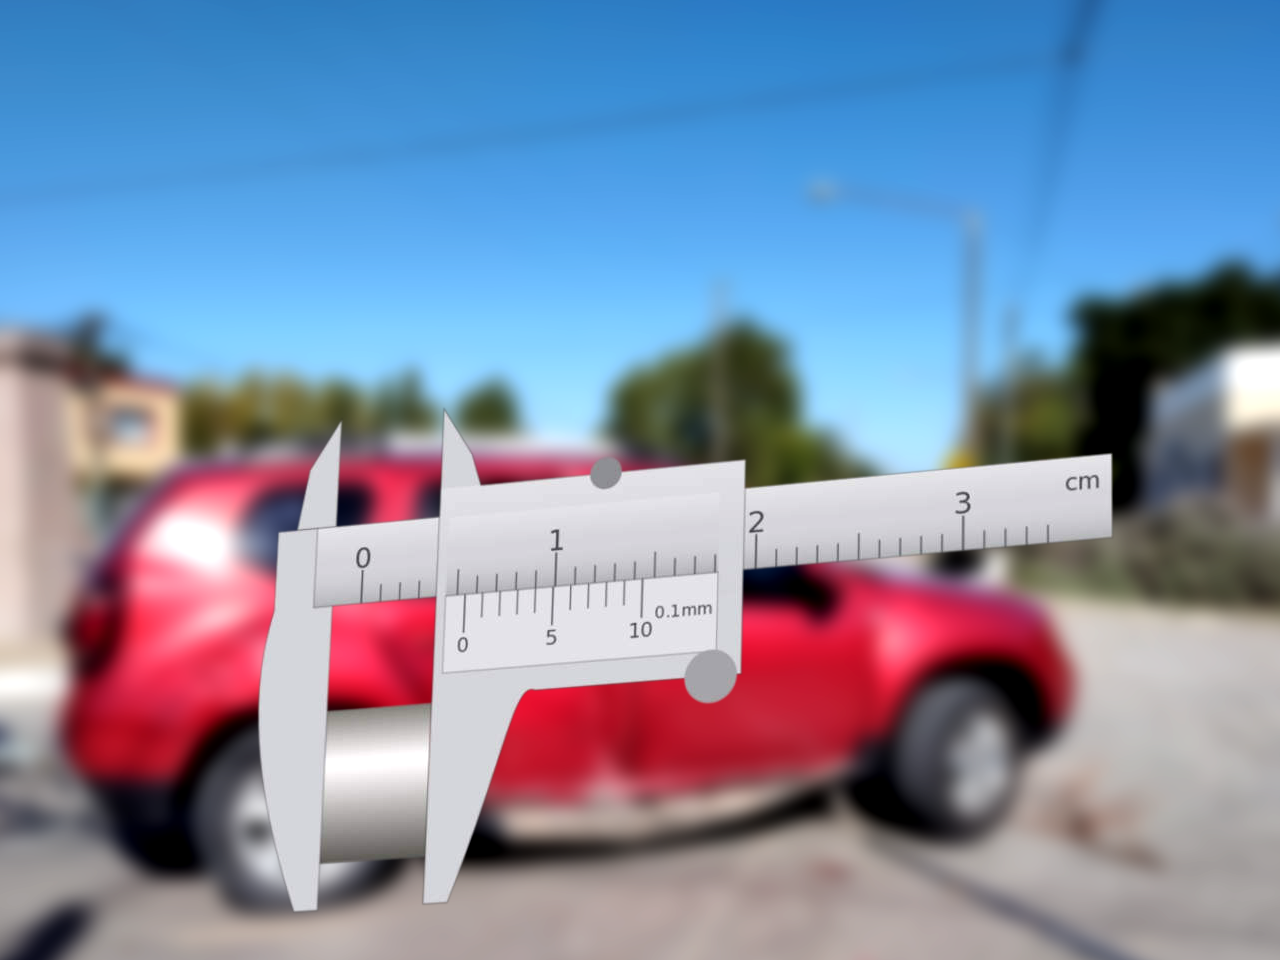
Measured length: 5.4 mm
